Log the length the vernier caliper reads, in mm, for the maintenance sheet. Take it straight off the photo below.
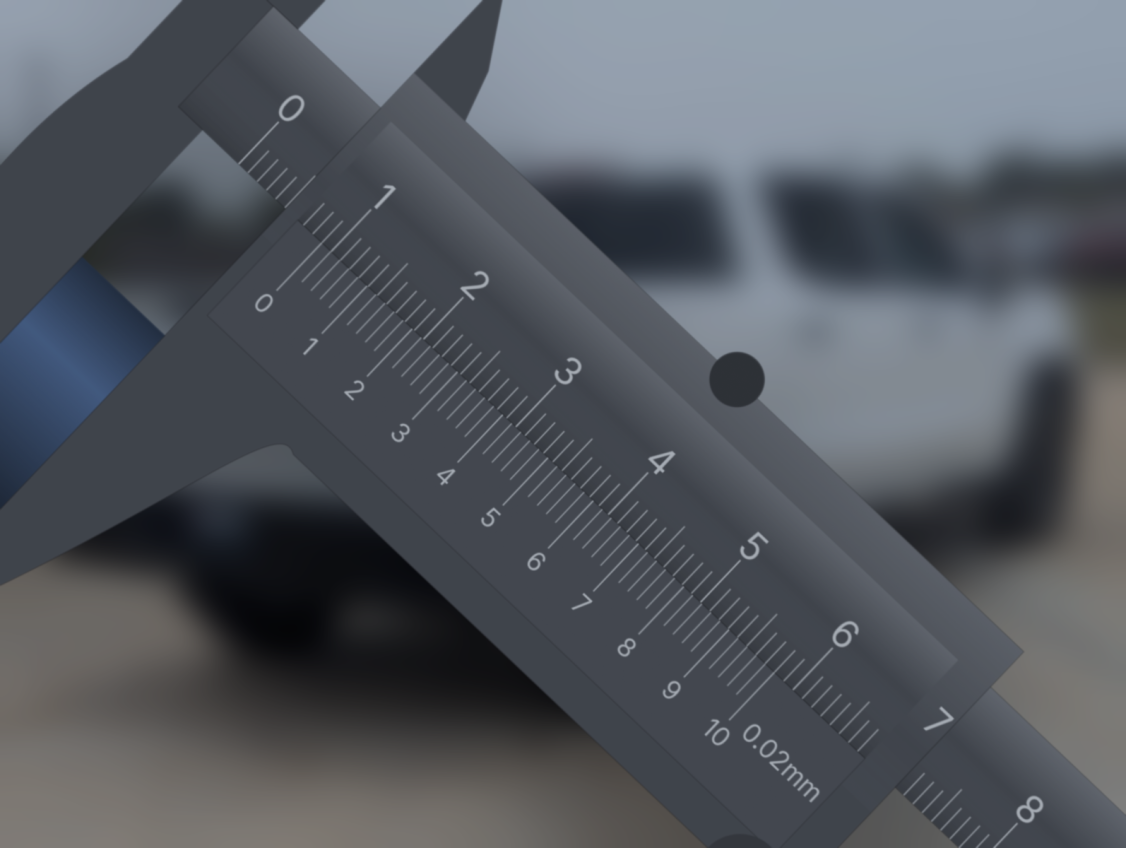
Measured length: 9.0 mm
